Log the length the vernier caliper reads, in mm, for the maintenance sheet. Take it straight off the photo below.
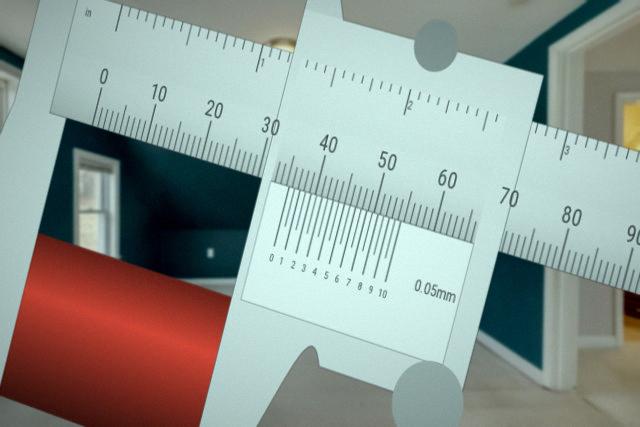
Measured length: 35.5 mm
